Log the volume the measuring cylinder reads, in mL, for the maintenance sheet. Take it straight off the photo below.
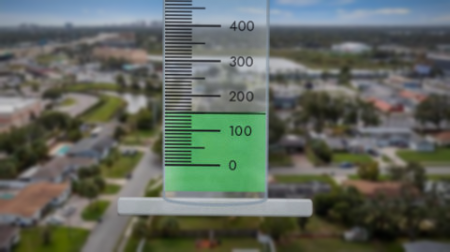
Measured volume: 150 mL
